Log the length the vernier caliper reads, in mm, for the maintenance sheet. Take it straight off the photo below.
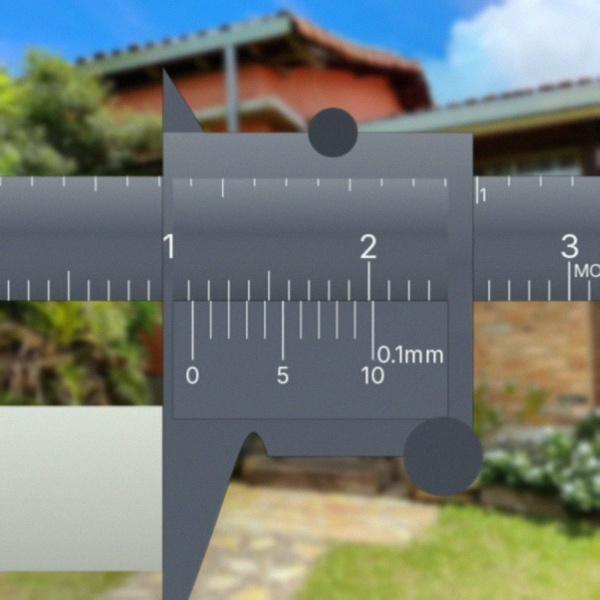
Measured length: 11.2 mm
